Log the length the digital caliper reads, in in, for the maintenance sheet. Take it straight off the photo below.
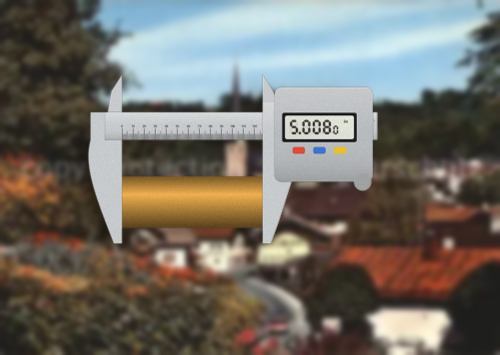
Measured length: 5.0080 in
